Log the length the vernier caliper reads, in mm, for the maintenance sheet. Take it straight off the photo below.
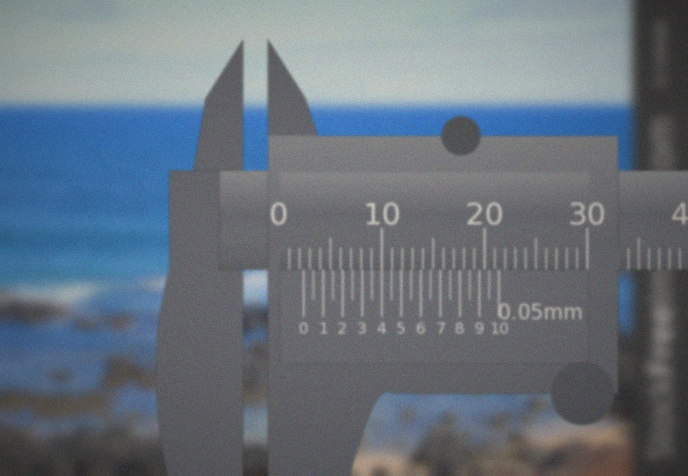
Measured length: 2.4 mm
